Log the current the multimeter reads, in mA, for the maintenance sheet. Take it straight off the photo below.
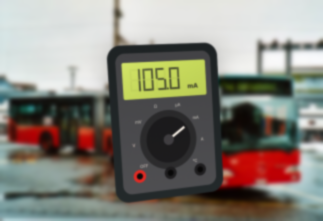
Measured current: 105.0 mA
